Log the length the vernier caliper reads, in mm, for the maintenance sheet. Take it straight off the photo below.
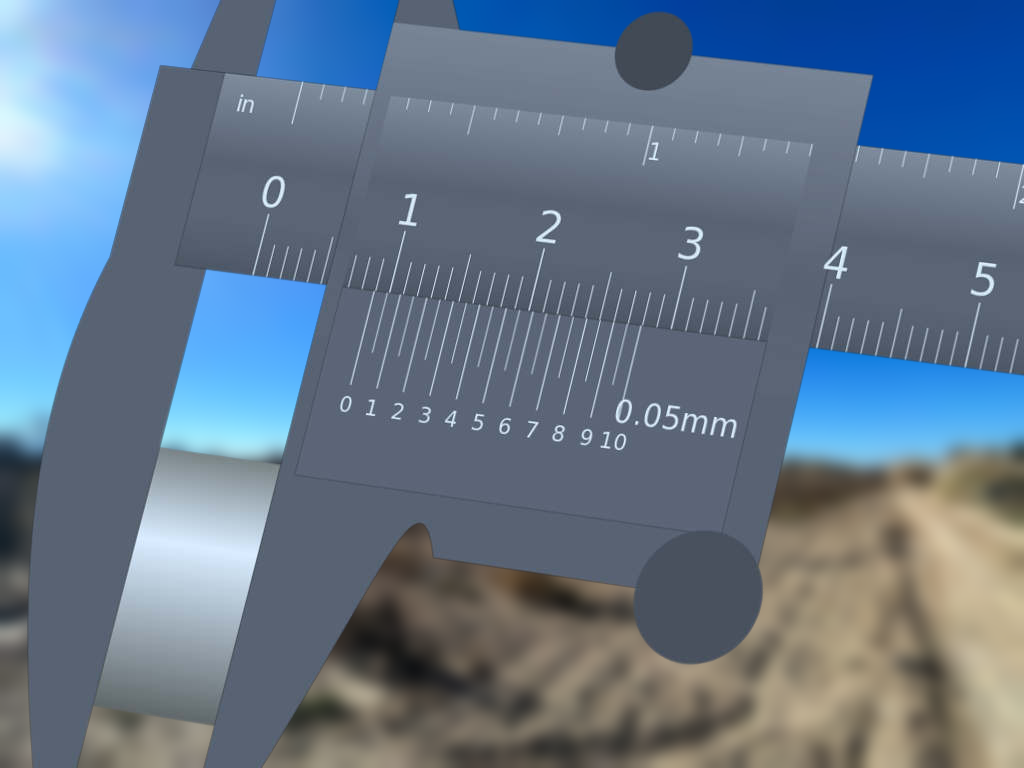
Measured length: 8.9 mm
